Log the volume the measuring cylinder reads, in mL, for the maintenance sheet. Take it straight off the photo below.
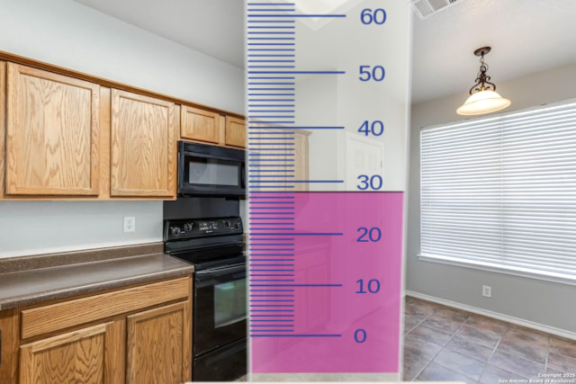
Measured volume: 28 mL
